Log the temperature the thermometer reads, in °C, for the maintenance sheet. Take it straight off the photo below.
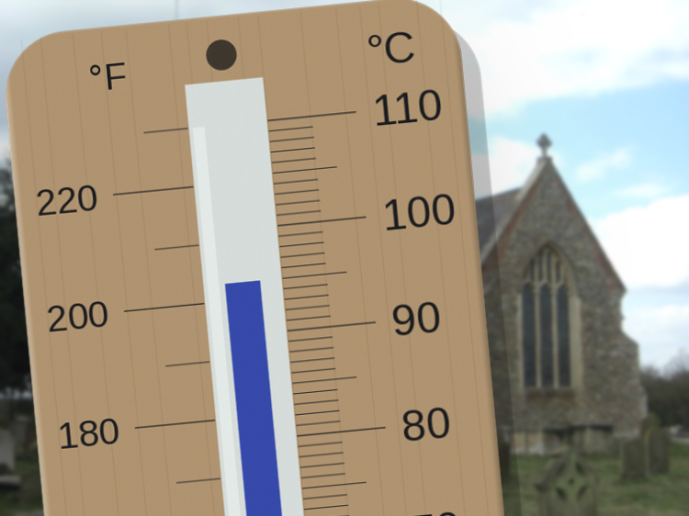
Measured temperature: 95 °C
